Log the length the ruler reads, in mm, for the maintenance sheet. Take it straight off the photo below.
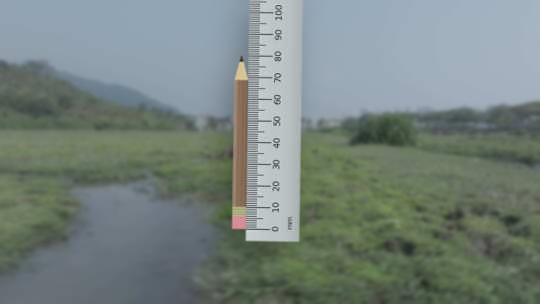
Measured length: 80 mm
